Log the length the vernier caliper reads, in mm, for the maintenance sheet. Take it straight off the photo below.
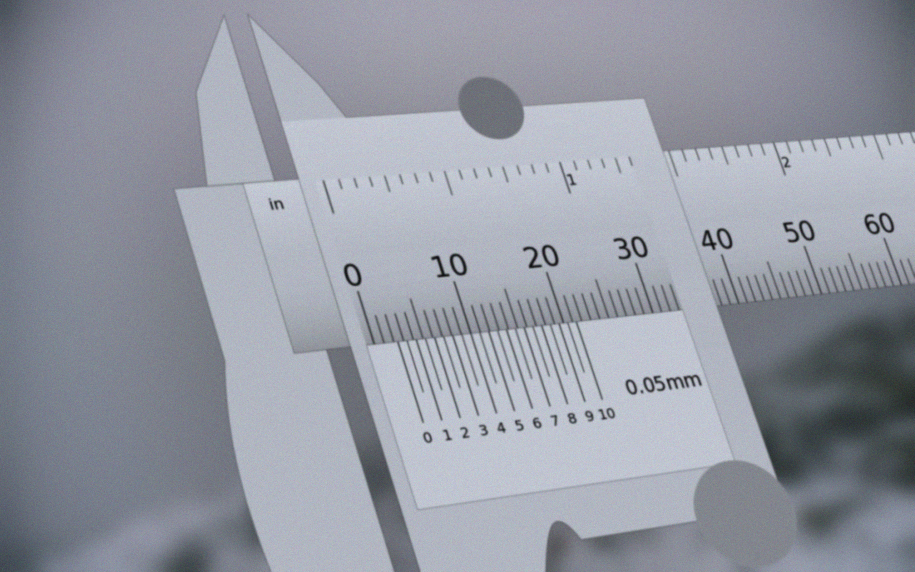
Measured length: 2.4 mm
